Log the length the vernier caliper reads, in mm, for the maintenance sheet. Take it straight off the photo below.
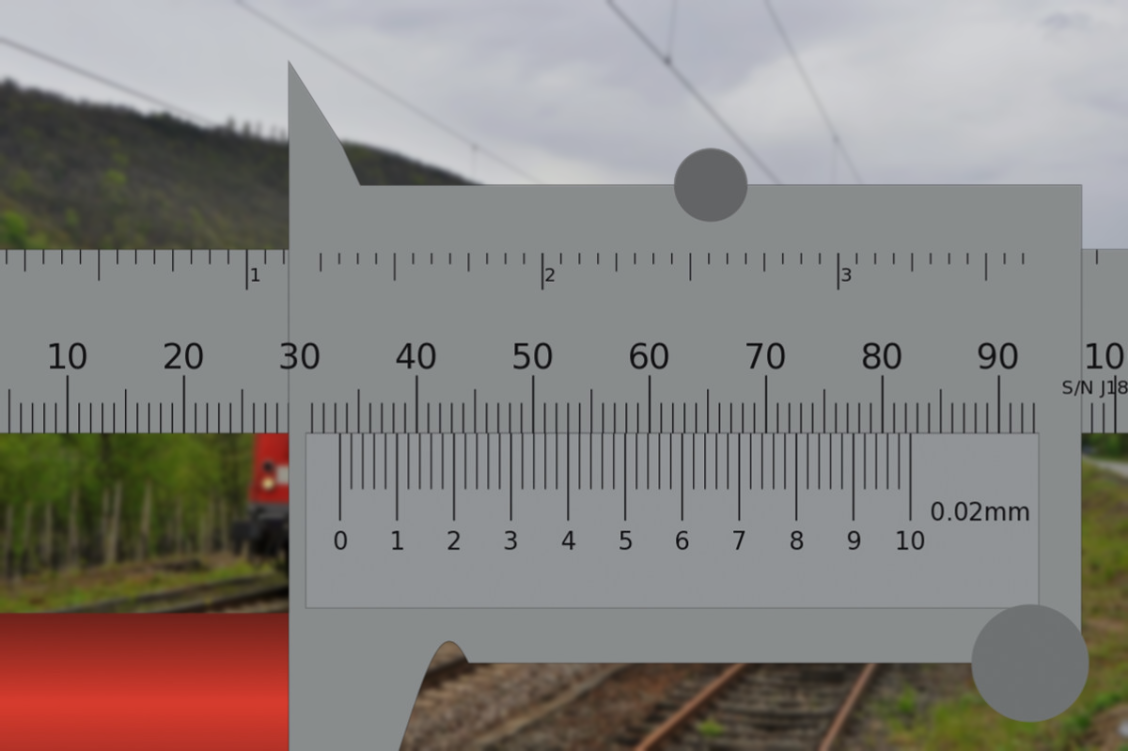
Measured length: 33.4 mm
